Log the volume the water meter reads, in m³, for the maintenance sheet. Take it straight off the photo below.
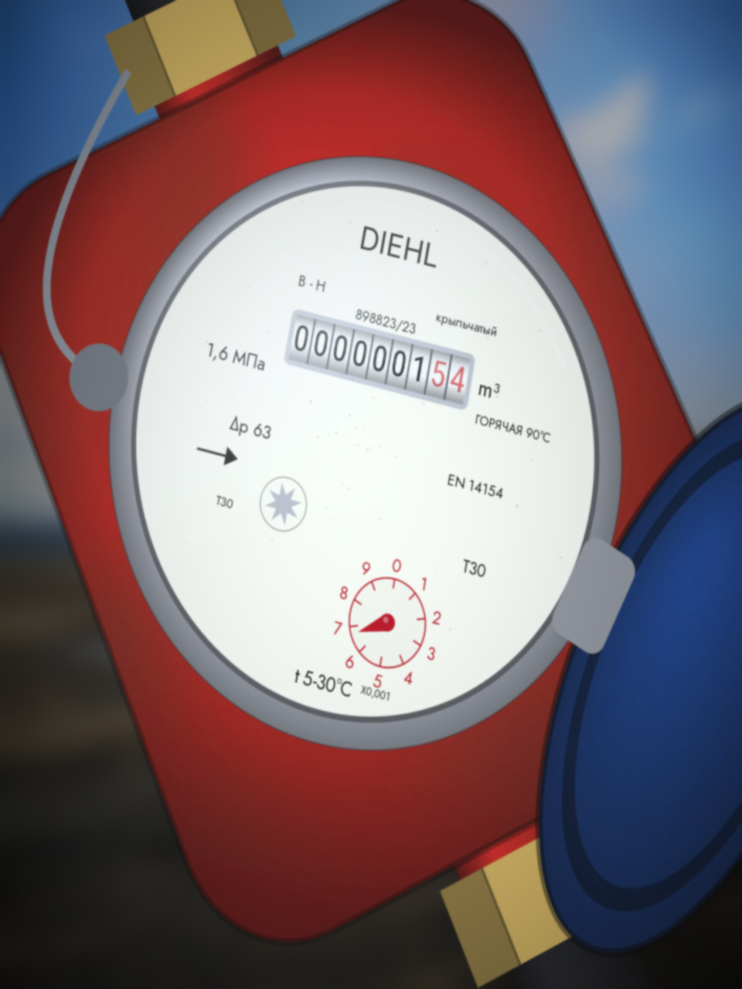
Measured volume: 1.546 m³
